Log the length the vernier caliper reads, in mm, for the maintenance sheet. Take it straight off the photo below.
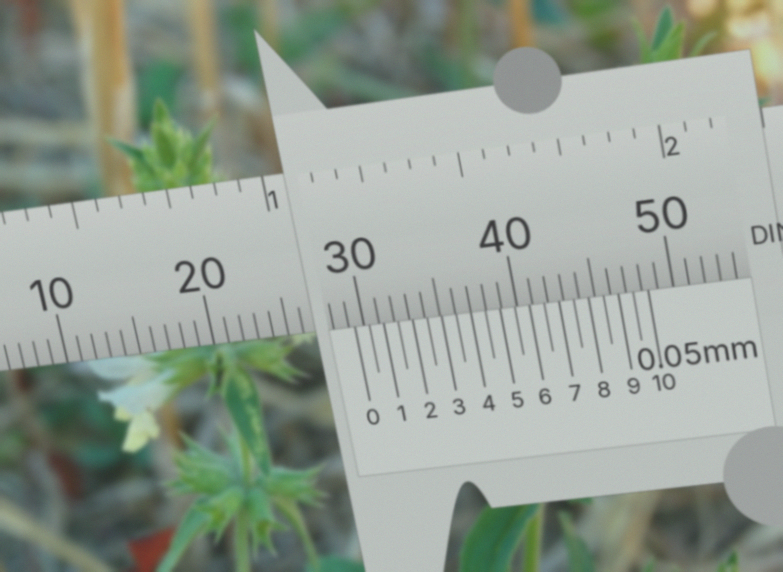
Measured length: 29.4 mm
